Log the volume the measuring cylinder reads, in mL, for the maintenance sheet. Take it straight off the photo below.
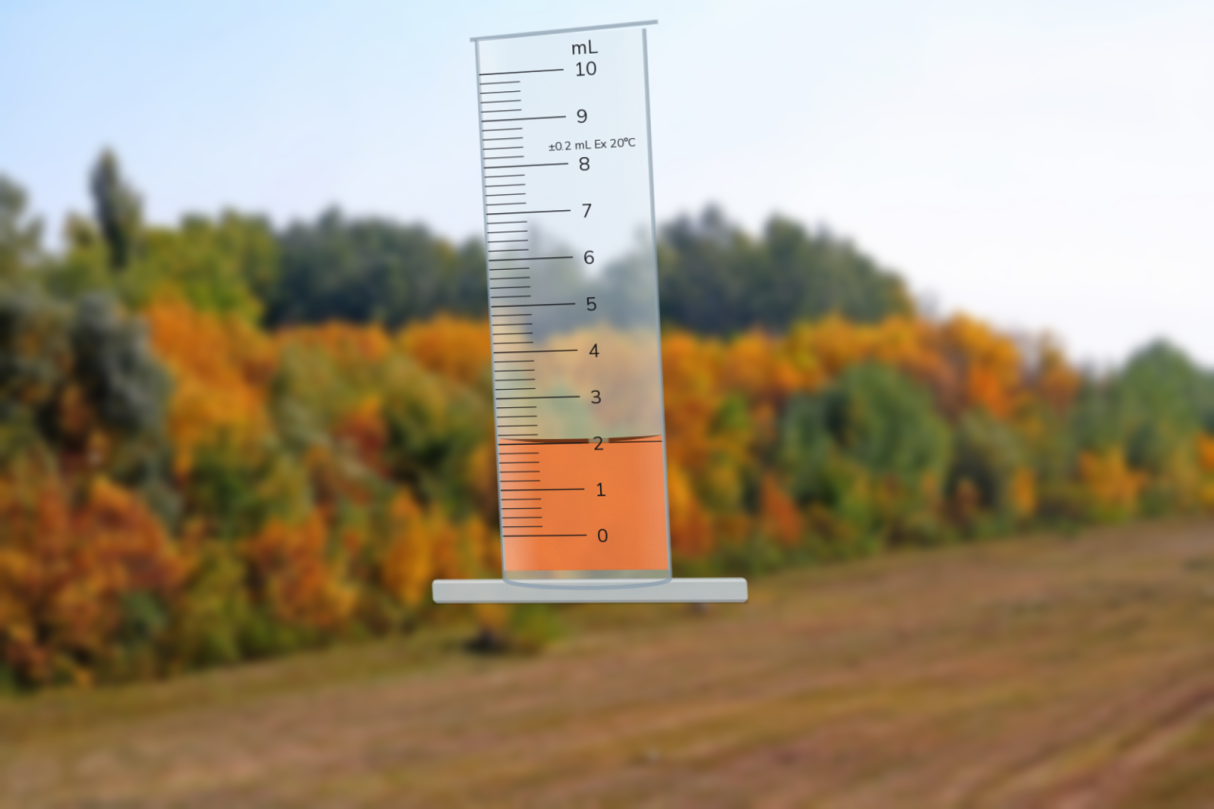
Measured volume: 2 mL
